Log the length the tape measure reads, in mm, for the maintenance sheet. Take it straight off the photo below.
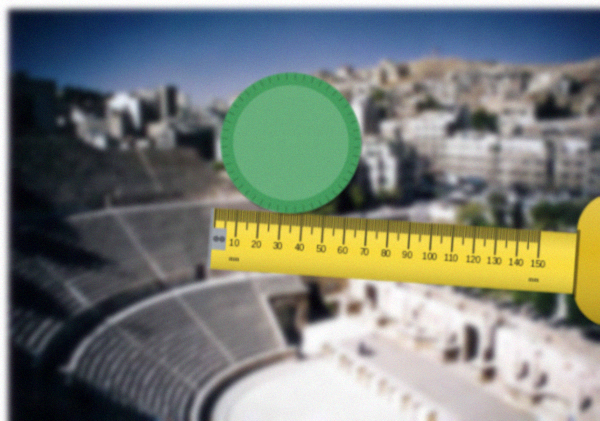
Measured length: 65 mm
